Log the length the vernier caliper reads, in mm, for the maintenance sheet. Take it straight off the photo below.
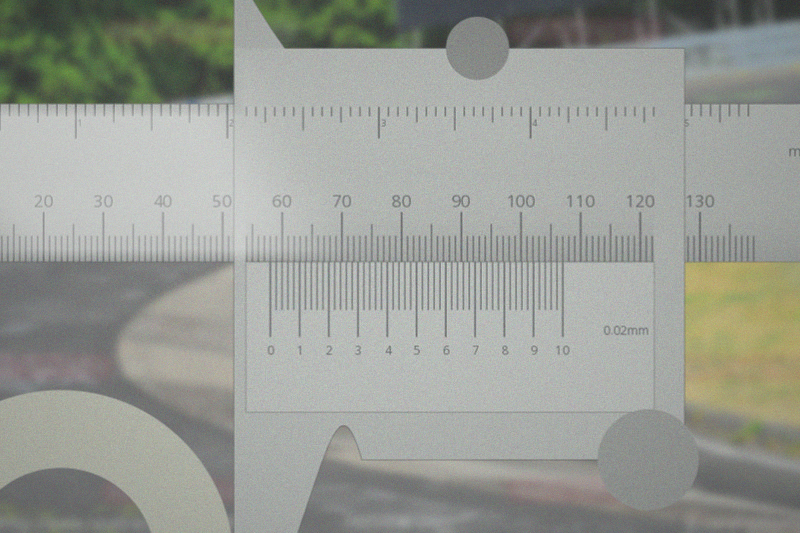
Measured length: 58.0 mm
